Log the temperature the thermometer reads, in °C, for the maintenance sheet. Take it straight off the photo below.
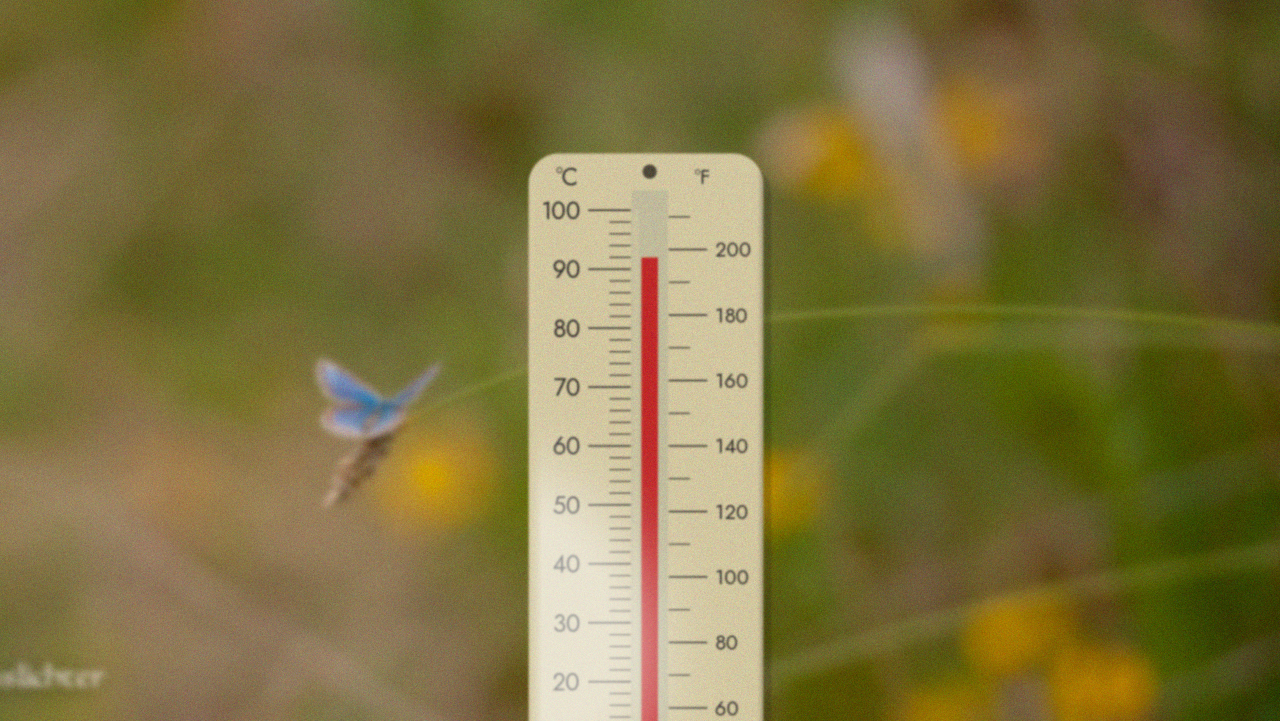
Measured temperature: 92 °C
